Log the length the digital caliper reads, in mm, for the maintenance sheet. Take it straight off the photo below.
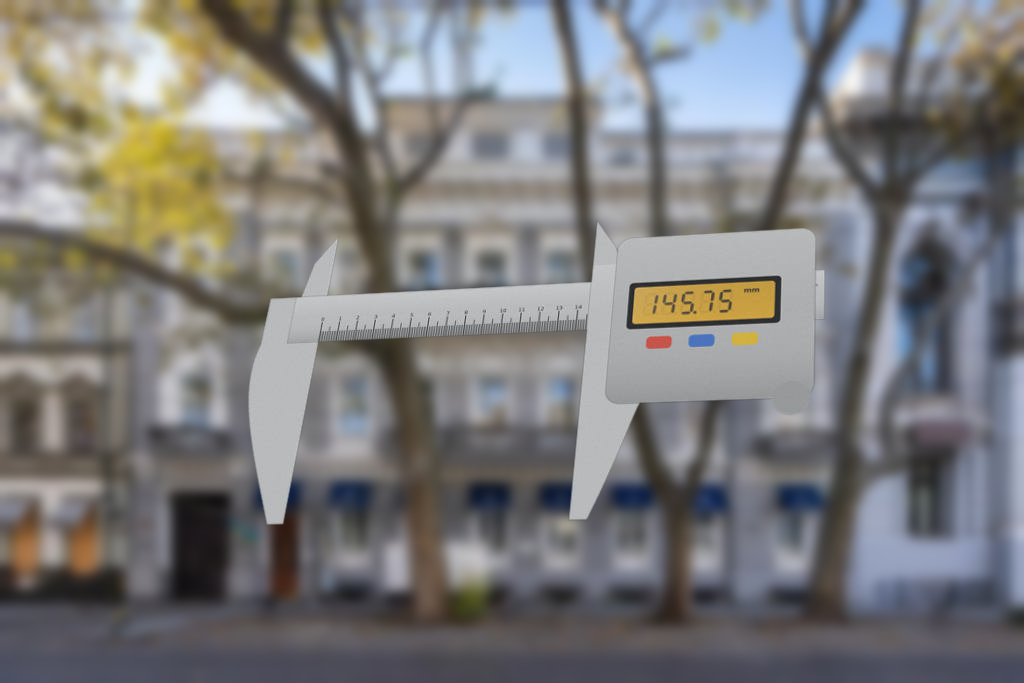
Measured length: 145.75 mm
